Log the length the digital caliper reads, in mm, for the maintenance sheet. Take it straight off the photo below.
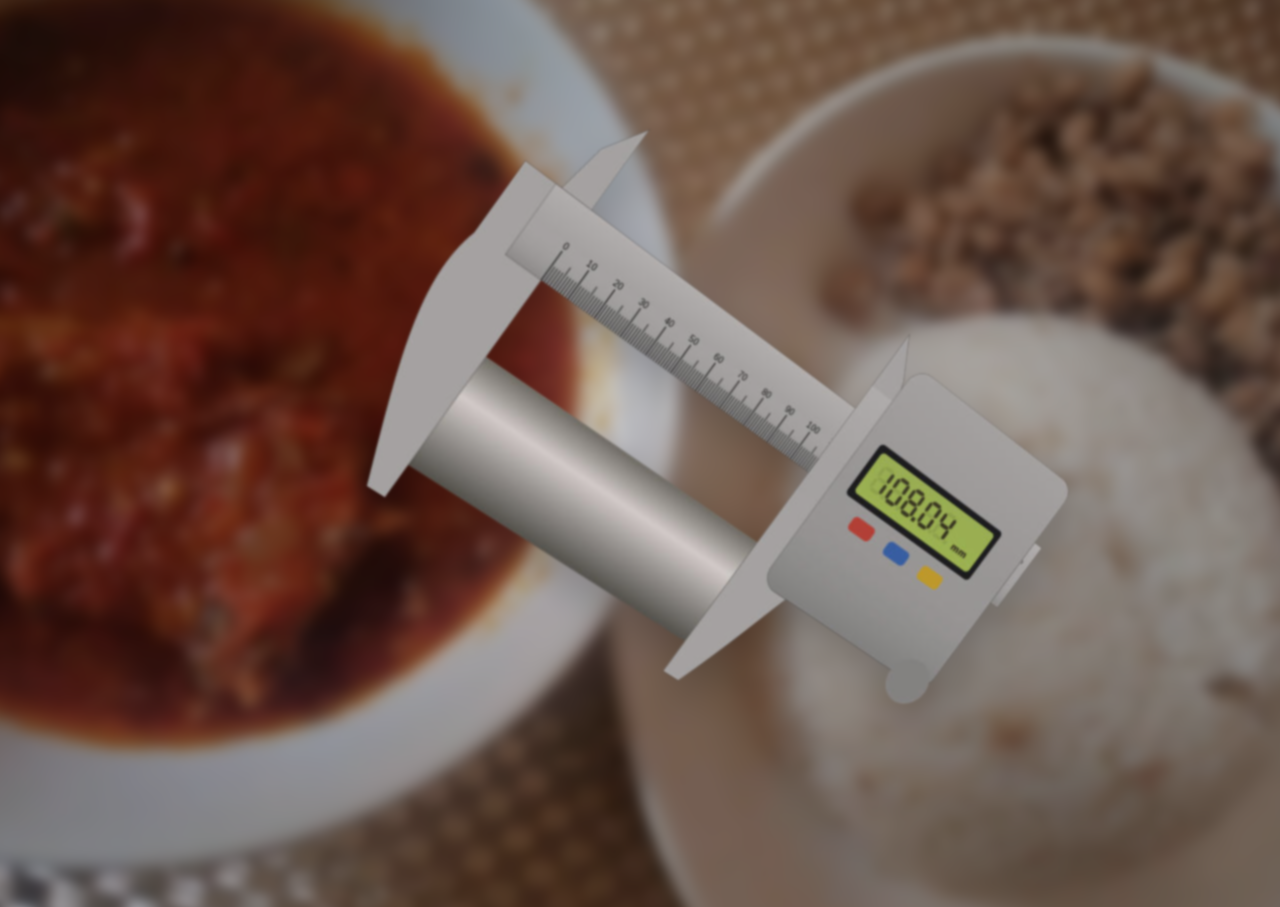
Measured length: 108.04 mm
